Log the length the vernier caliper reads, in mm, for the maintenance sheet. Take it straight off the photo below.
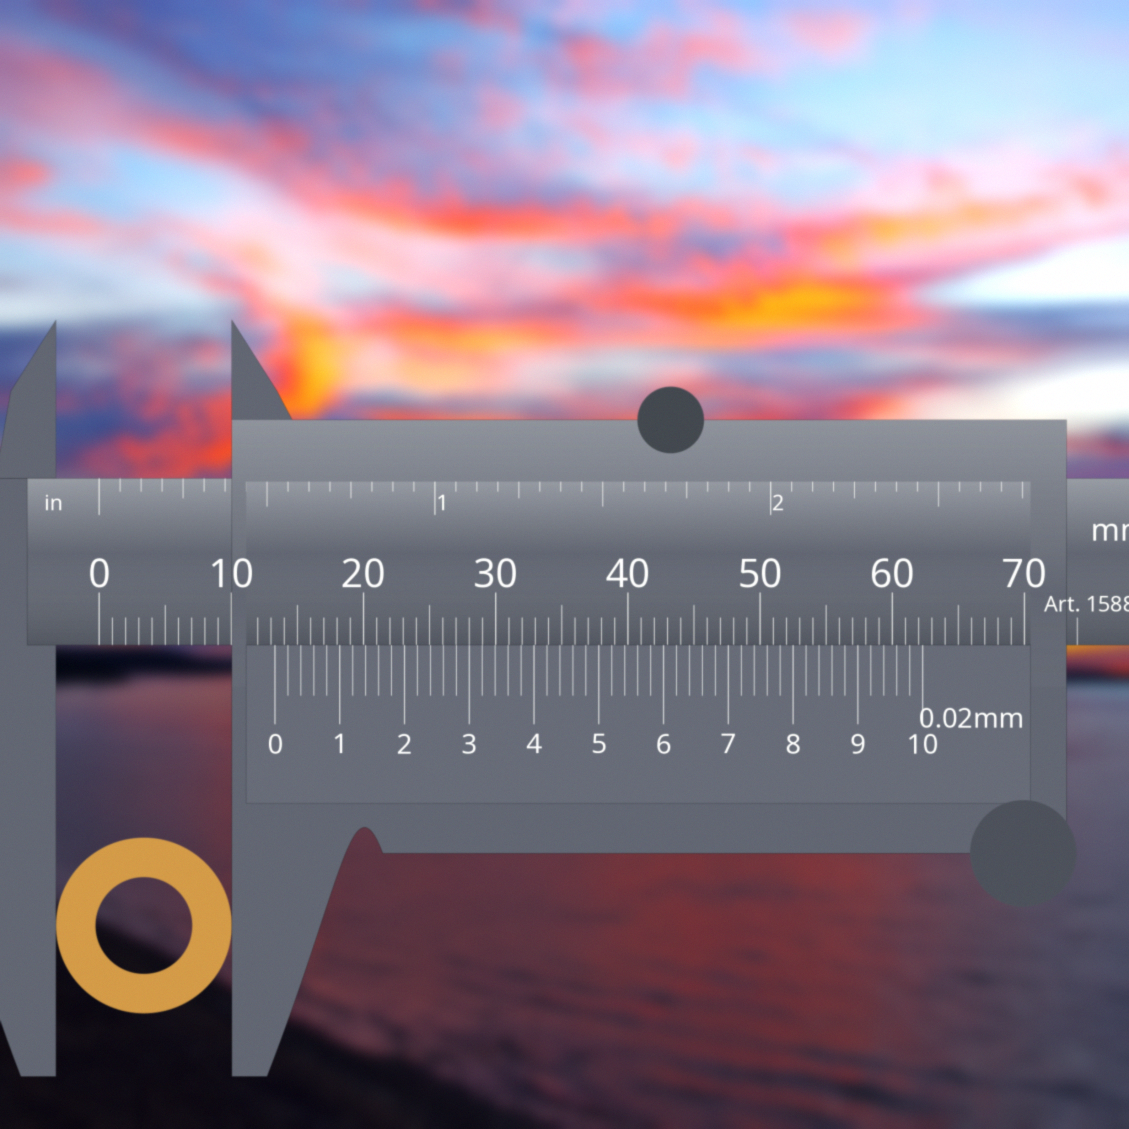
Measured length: 13.3 mm
